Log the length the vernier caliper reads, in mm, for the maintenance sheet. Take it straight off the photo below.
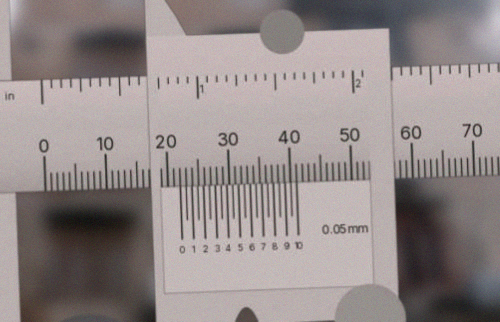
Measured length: 22.0 mm
